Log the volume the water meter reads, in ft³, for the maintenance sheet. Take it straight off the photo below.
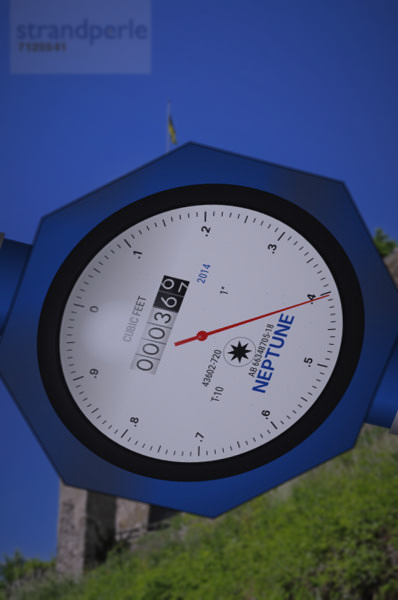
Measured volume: 366.40 ft³
